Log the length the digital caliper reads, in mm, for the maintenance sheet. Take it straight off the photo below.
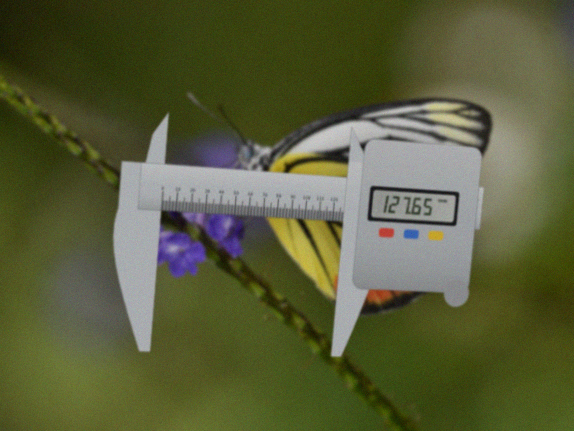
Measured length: 127.65 mm
